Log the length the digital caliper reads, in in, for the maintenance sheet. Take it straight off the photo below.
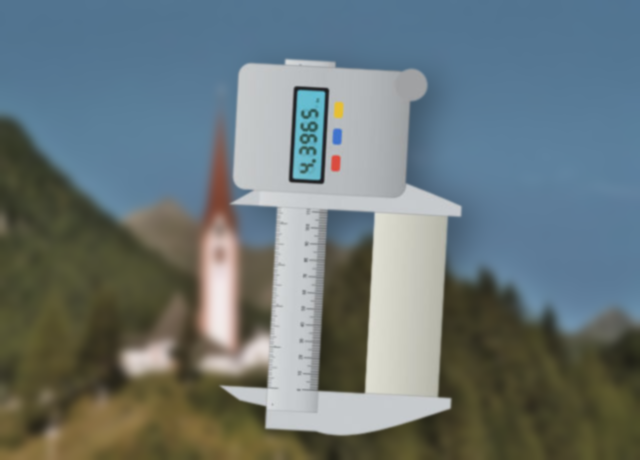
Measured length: 4.3965 in
